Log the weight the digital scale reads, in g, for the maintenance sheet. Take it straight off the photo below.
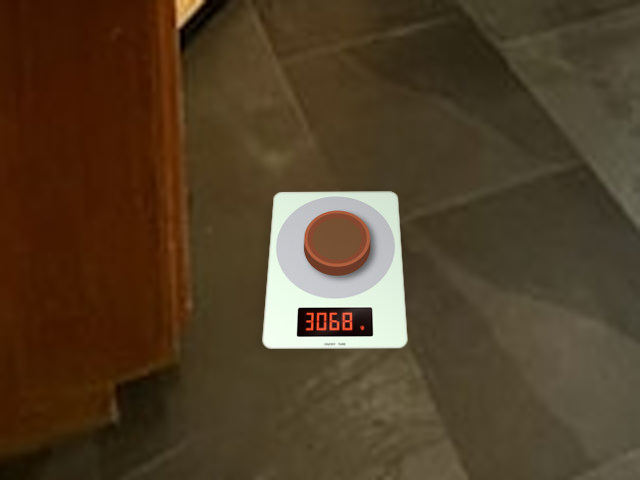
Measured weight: 3068 g
